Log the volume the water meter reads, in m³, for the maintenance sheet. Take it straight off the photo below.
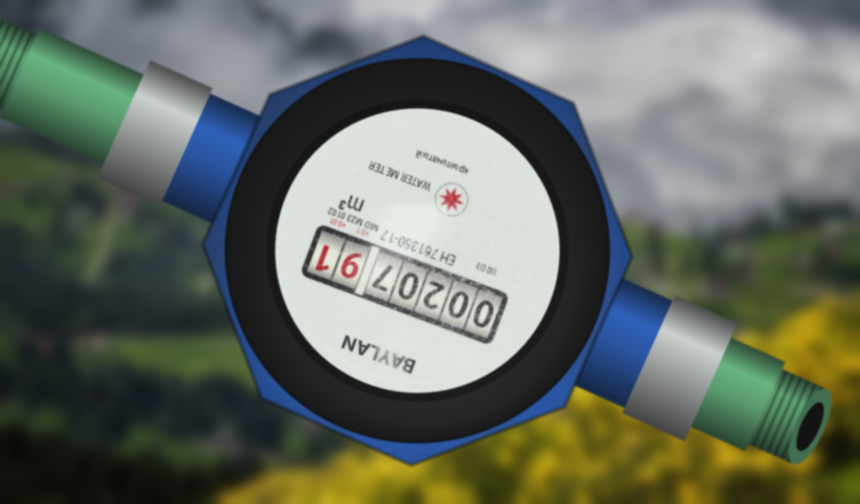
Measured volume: 207.91 m³
